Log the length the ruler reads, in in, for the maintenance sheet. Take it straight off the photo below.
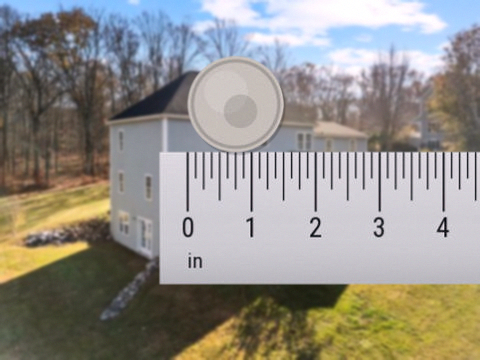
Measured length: 1.5 in
